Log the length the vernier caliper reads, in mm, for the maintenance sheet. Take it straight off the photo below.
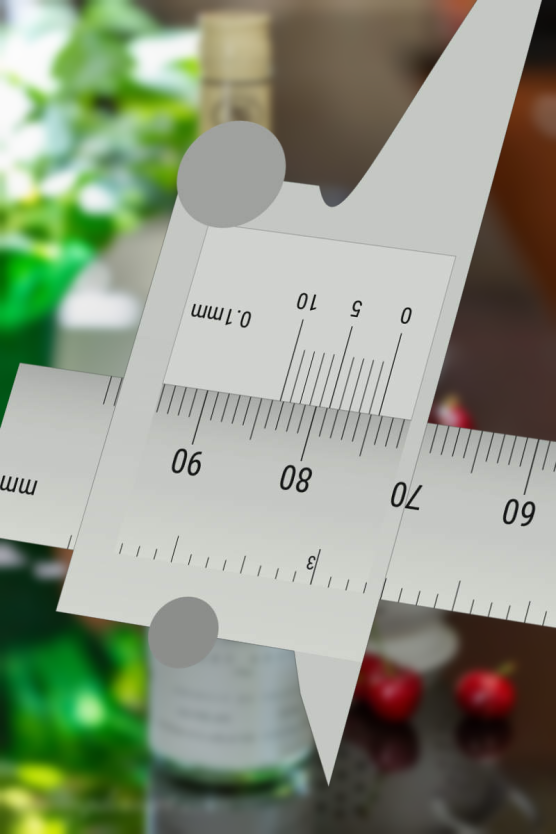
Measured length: 74.3 mm
